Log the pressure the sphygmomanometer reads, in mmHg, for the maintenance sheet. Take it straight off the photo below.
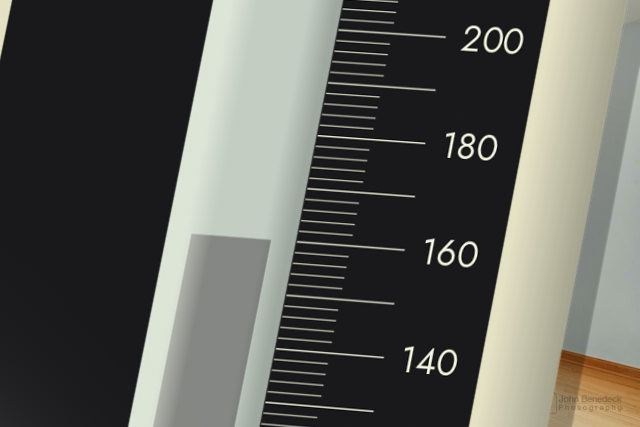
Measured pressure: 160 mmHg
